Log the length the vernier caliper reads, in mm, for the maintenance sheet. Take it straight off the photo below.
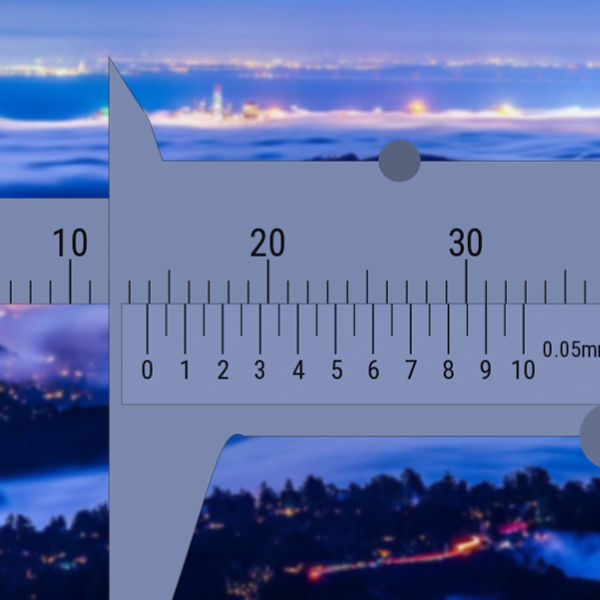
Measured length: 13.9 mm
